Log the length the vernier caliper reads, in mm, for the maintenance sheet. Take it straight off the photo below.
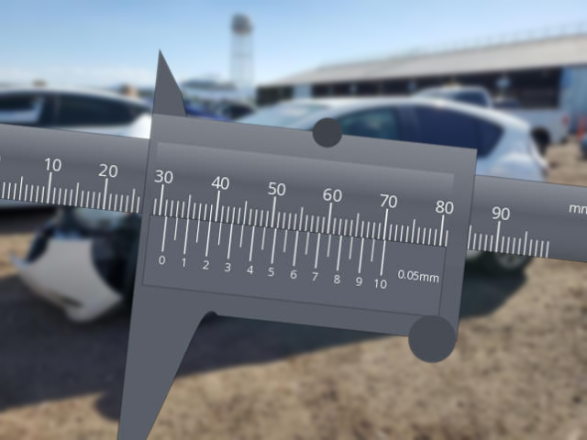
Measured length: 31.2 mm
